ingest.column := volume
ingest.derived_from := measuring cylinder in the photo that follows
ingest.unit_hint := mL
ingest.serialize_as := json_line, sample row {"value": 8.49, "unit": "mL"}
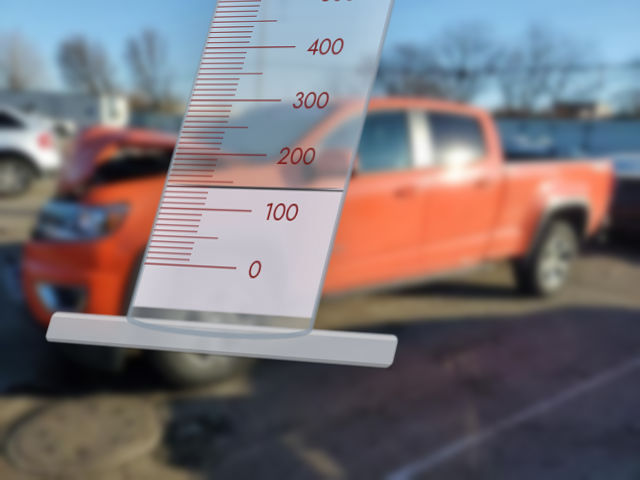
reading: {"value": 140, "unit": "mL"}
